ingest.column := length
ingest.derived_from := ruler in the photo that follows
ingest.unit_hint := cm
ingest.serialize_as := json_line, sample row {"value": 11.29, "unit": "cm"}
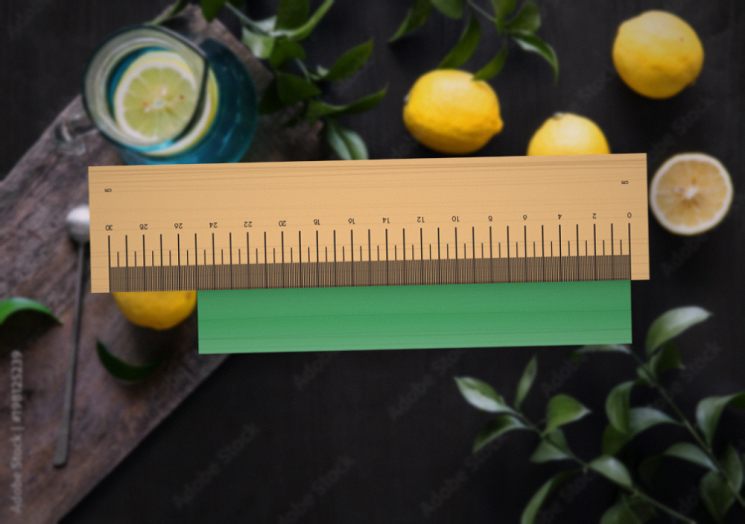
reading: {"value": 25, "unit": "cm"}
